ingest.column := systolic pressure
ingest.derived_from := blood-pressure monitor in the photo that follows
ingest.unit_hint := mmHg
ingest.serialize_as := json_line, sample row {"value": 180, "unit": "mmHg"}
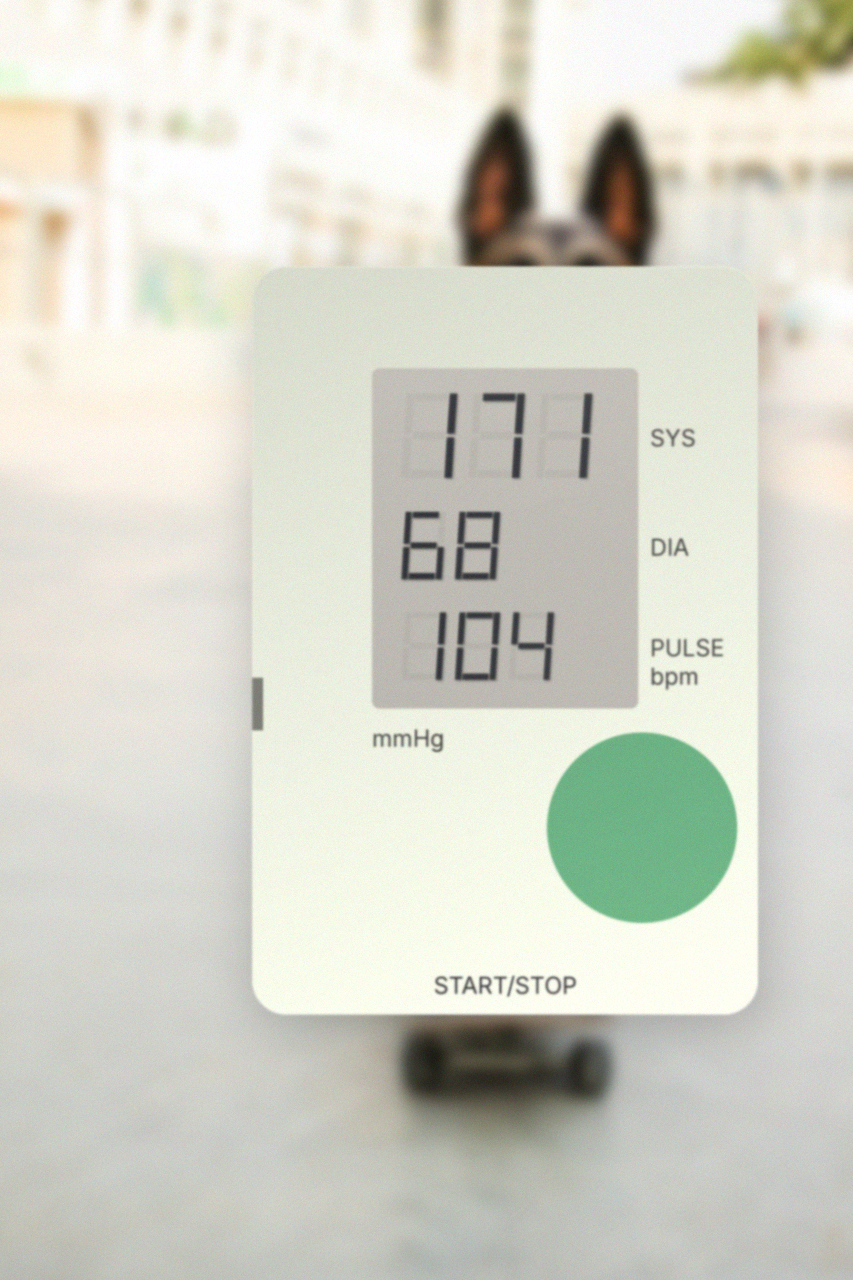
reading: {"value": 171, "unit": "mmHg"}
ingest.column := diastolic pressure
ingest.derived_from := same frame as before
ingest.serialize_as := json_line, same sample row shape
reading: {"value": 68, "unit": "mmHg"}
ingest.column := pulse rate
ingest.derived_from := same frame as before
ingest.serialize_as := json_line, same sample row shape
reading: {"value": 104, "unit": "bpm"}
